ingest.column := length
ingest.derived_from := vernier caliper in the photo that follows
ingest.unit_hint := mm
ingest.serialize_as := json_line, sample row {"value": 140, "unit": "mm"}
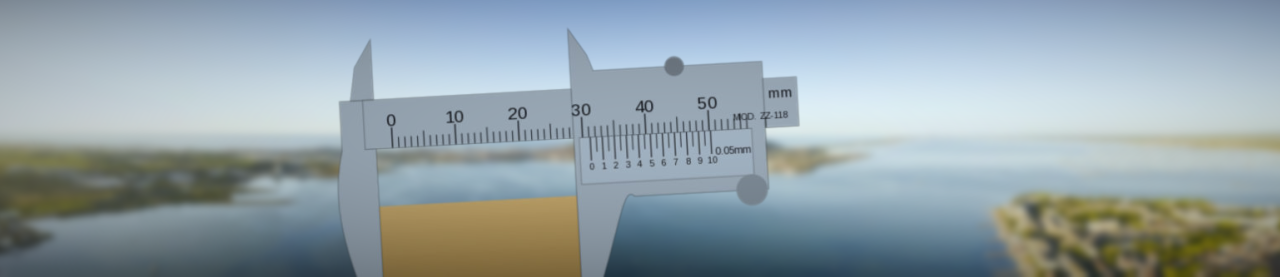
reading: {"value": 31.2, "unit": "mm"}
